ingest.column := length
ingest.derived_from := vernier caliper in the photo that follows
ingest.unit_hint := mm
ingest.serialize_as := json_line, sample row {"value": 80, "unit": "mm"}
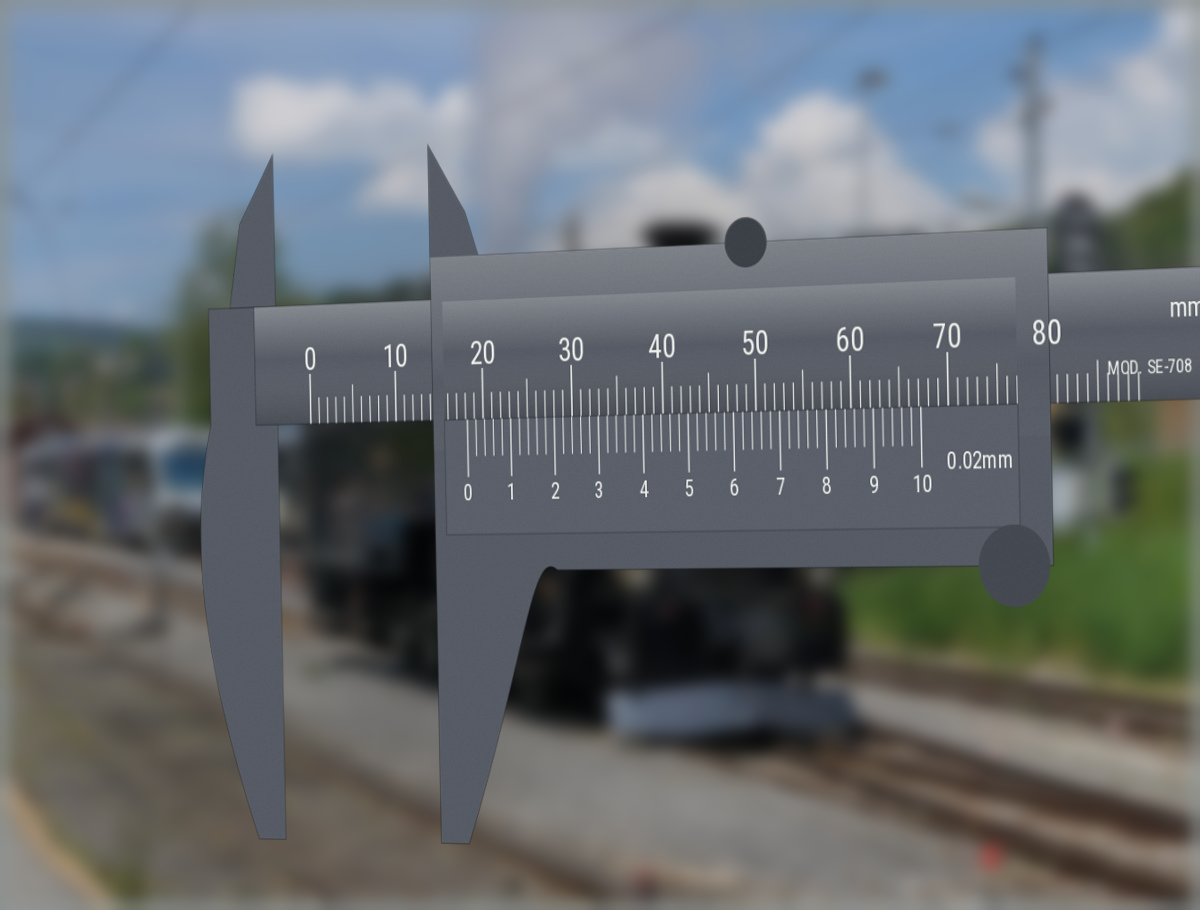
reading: {"value": 18.2, "unit": "mm"}
